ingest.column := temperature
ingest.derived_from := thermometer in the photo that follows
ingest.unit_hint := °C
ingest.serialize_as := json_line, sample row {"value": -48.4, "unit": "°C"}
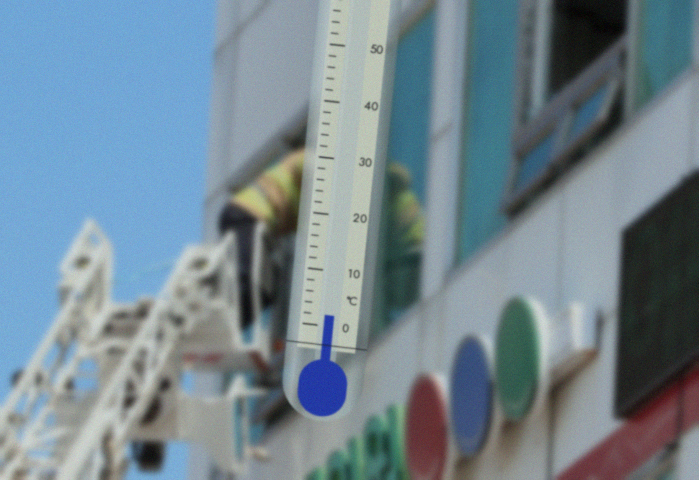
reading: {"value": 2, "unit": "°C"}
